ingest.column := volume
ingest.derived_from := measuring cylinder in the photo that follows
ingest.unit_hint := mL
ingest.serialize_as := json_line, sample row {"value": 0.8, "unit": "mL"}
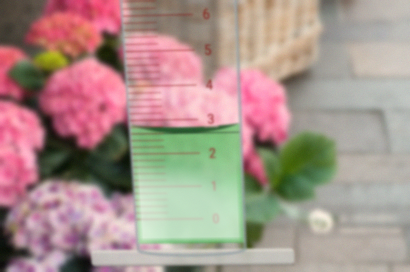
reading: {"value": 2.6, "unit": "mL"}
